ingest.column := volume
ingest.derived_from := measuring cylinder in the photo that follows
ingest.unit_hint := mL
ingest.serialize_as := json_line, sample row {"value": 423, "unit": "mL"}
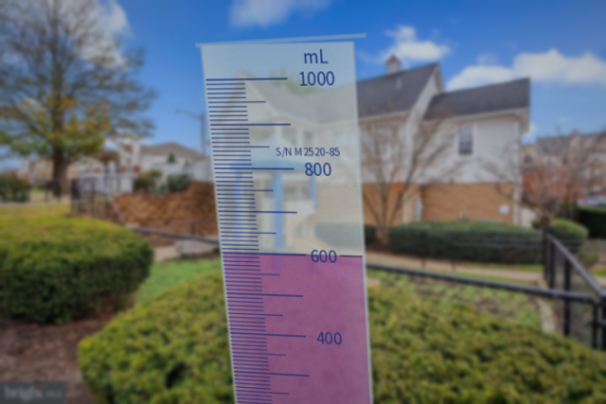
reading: {"value": 600, "unit": "mL"}
